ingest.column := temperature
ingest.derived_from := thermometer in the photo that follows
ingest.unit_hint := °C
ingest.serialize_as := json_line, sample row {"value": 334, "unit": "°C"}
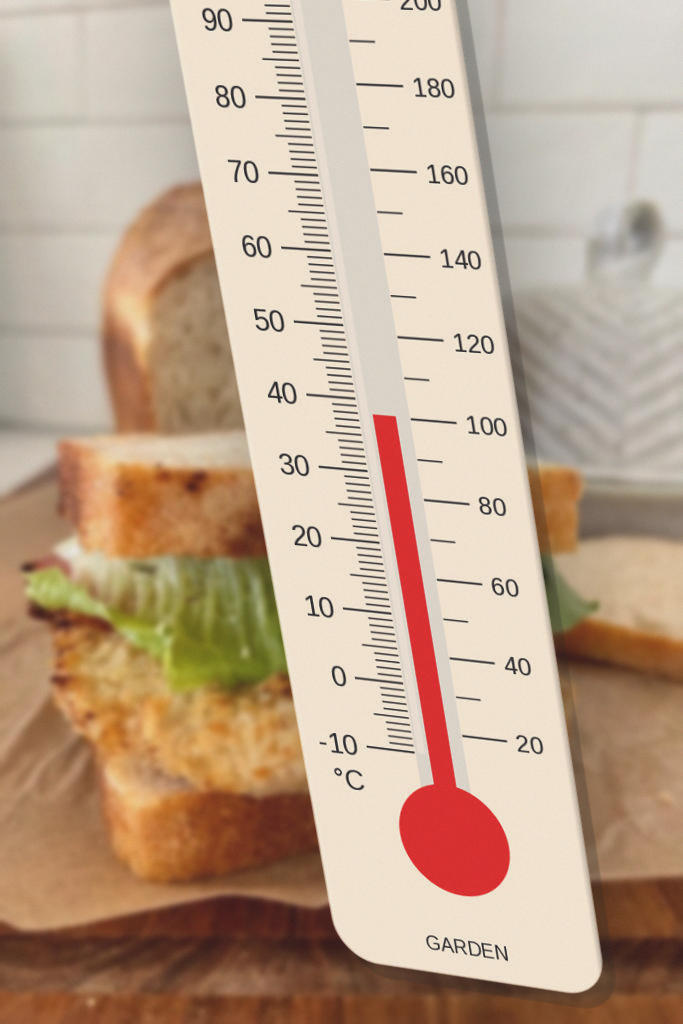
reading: {"value": 38, "unit": "°C"}
